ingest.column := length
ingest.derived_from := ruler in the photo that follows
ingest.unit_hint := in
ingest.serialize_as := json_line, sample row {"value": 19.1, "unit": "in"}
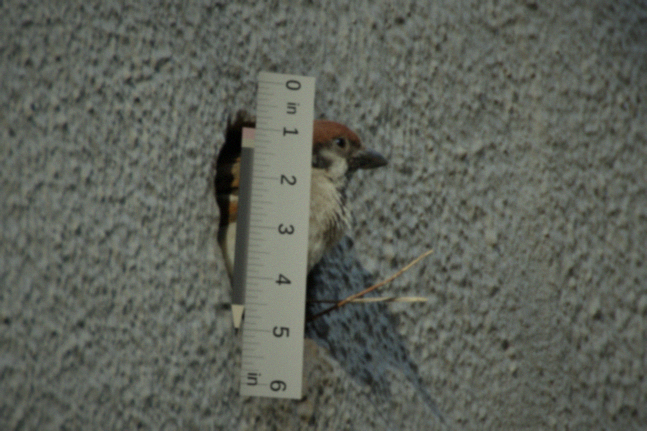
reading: {"value": 4.125, "unit": "in"}
